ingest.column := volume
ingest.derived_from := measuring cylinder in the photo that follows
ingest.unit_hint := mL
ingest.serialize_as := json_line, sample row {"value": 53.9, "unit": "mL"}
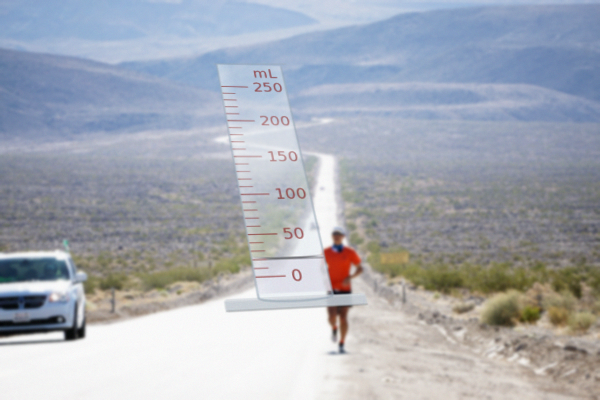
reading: {"value": 20, "unit": "mL"}
